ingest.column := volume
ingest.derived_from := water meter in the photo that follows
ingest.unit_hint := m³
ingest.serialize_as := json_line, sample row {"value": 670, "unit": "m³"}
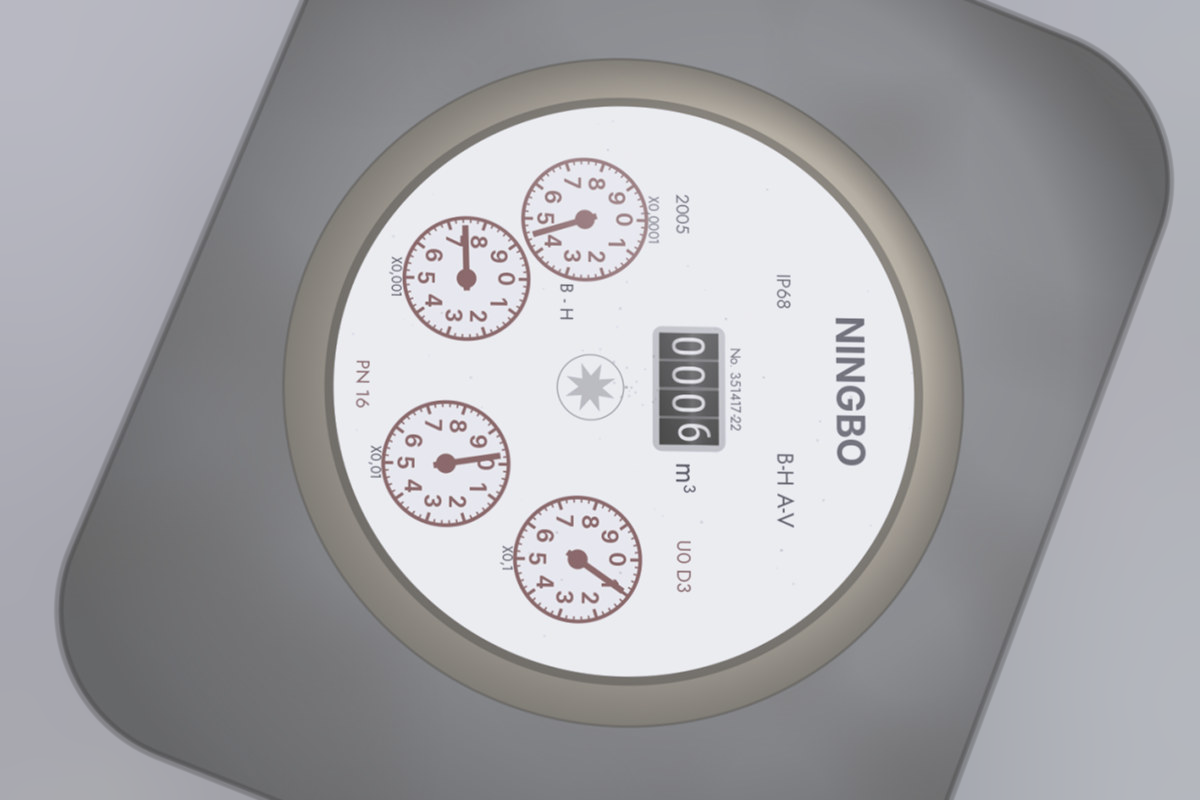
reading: {"value": 6.0974, "unit": "m³"}
